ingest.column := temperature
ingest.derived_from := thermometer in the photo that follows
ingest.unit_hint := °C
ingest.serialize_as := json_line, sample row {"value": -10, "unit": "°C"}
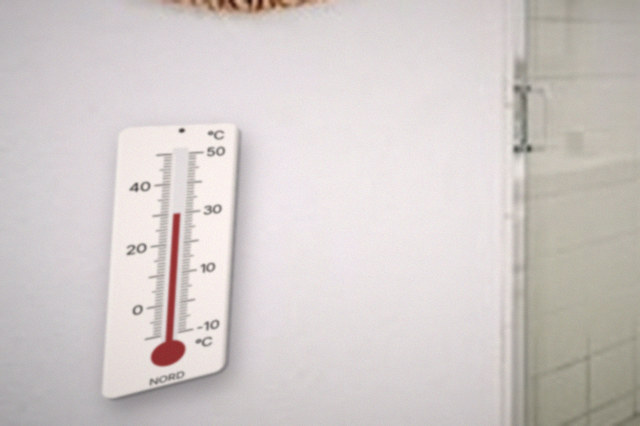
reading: {"value": 30, "unit": "°C"}
